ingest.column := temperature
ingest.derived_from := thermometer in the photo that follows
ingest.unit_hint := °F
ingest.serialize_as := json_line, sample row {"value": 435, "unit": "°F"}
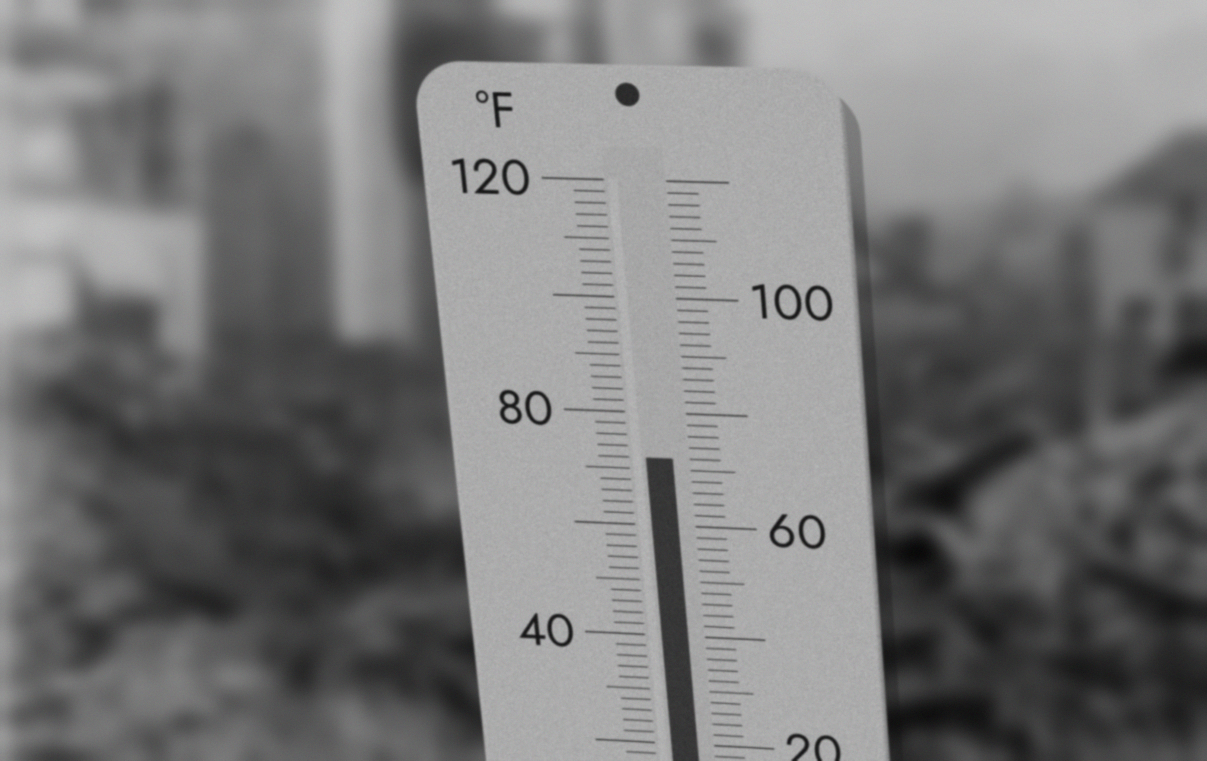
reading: {"value": 72, "unit": "°F"}
